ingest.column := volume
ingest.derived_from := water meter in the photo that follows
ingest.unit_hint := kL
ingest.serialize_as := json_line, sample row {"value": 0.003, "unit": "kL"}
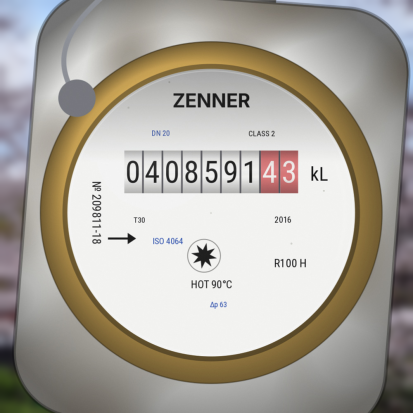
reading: {"value": 408591.43, "unit": "kL"}
